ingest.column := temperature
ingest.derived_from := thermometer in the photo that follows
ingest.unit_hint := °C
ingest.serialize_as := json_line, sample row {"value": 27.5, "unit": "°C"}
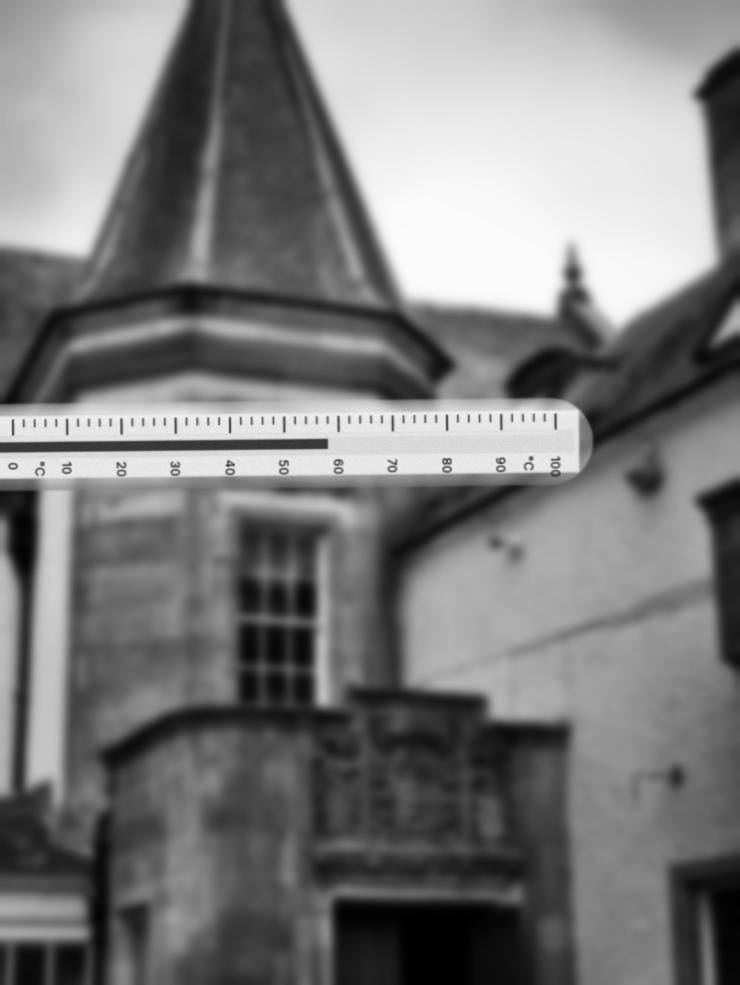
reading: {"value": 58, "unit": "°C"}
